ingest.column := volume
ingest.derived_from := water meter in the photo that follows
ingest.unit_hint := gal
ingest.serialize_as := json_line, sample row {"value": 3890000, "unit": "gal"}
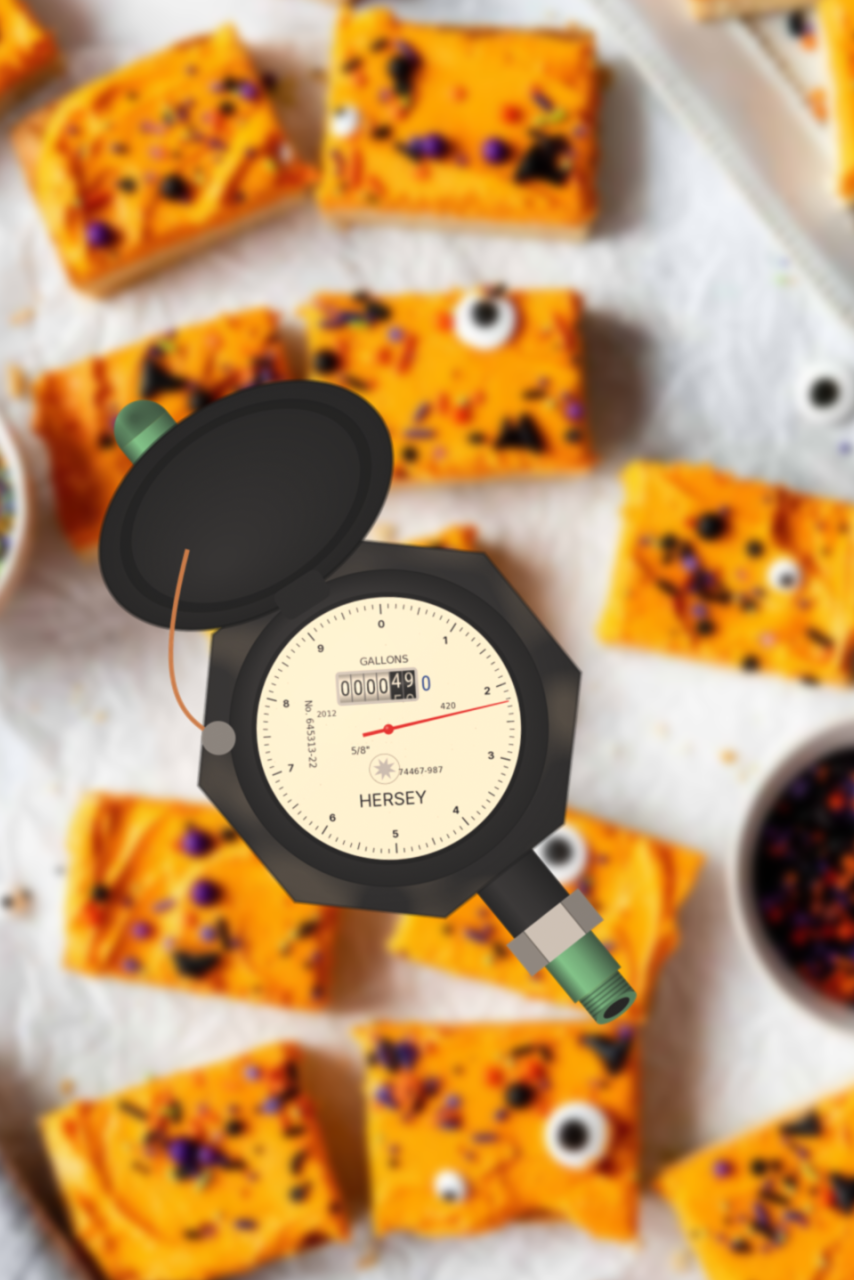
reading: {"value": 492.2, "unit": "gal"}
